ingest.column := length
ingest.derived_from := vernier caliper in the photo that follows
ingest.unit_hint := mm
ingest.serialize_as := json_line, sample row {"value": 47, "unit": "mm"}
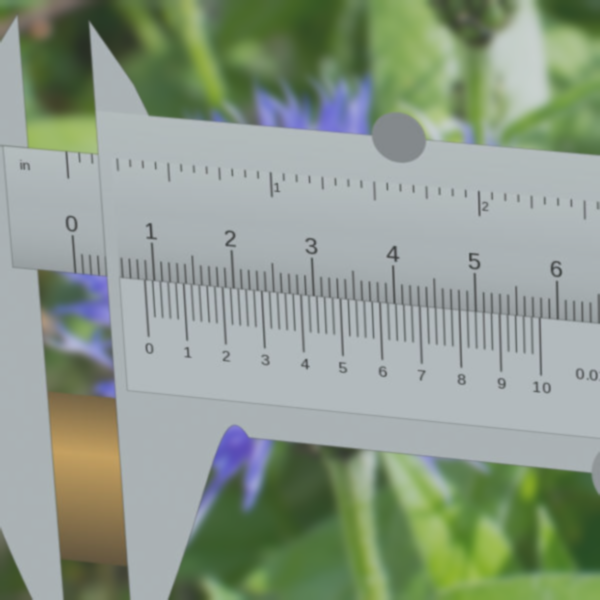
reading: {"value": 8.8, "unit": "mm"}
